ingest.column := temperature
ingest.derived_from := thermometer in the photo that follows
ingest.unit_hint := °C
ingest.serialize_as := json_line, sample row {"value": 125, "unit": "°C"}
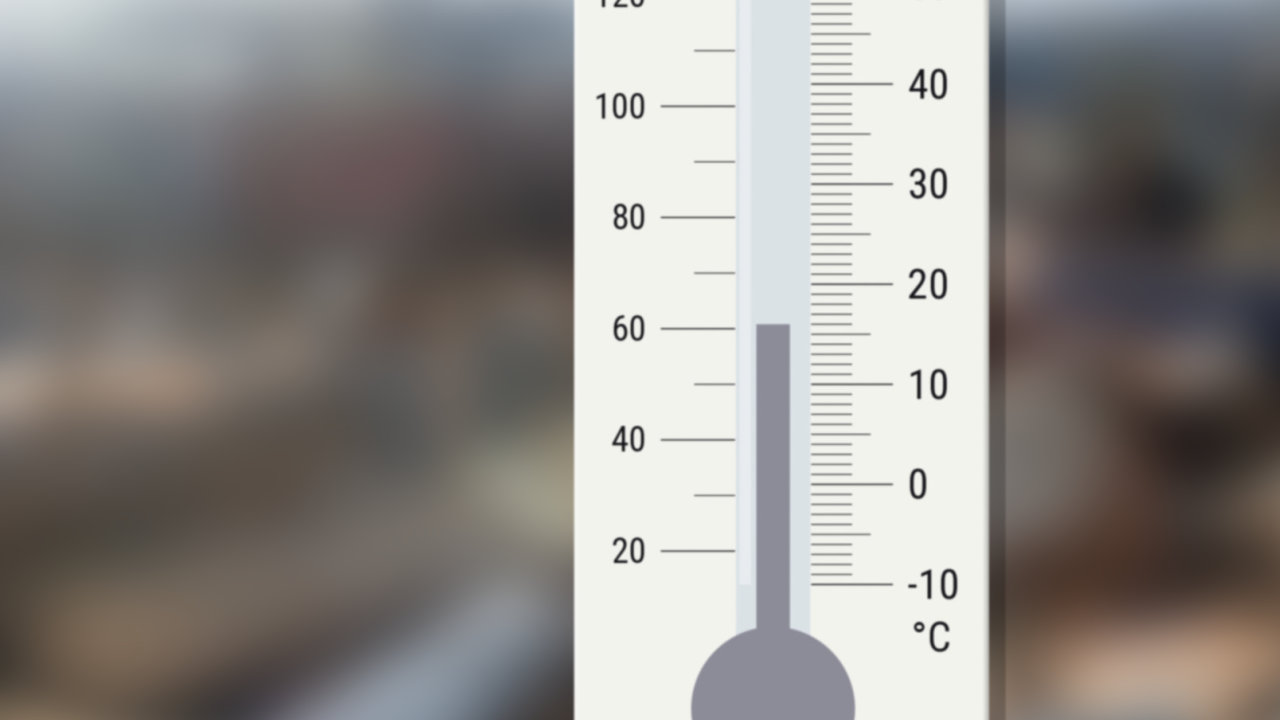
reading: {"value": 16, "unit": "°C"}
